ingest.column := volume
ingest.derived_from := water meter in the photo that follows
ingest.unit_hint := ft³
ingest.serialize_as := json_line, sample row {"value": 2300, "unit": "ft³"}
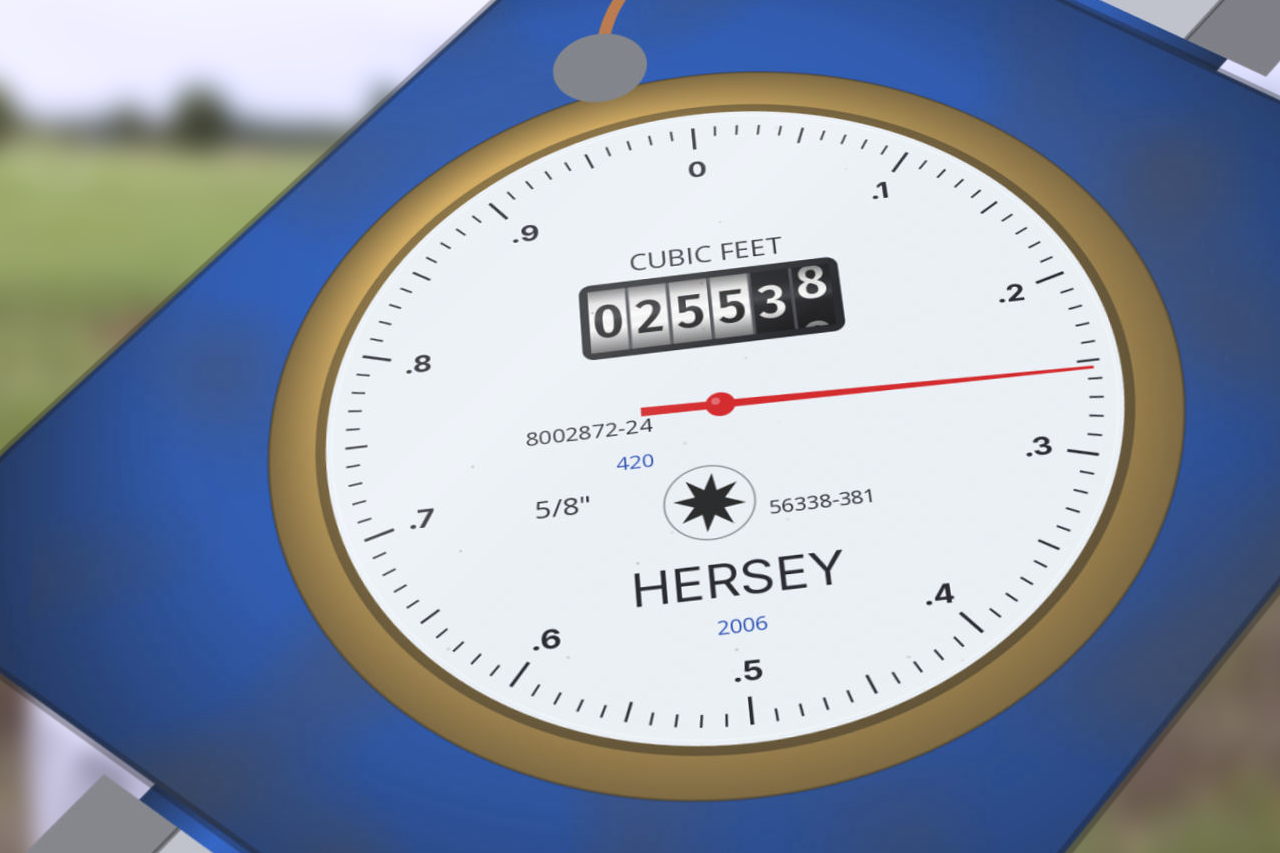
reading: {"value": 25538.25, "unit": "ft³"}
